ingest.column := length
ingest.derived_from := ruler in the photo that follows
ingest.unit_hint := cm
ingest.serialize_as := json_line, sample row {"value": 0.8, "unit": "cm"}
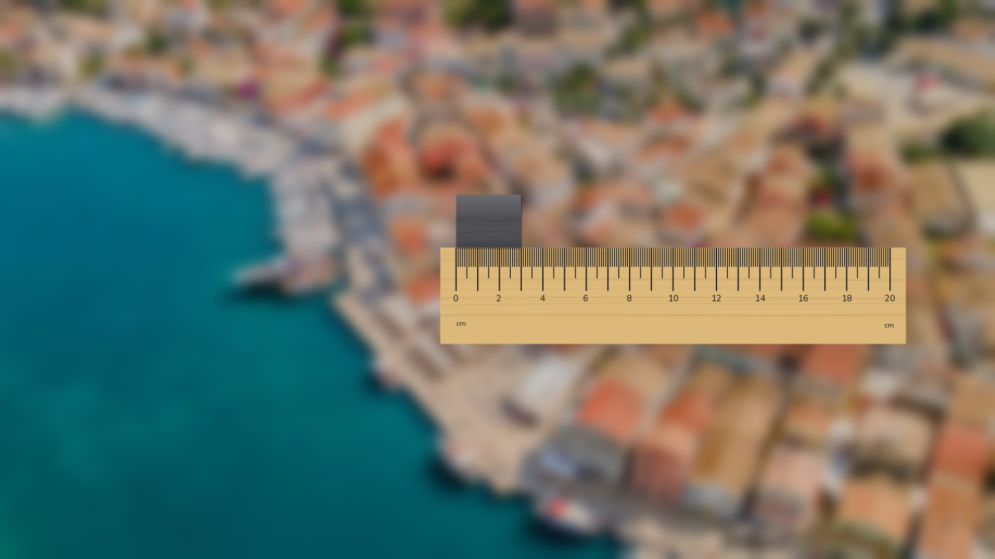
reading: {"value": 3, "unit": "cm"}
